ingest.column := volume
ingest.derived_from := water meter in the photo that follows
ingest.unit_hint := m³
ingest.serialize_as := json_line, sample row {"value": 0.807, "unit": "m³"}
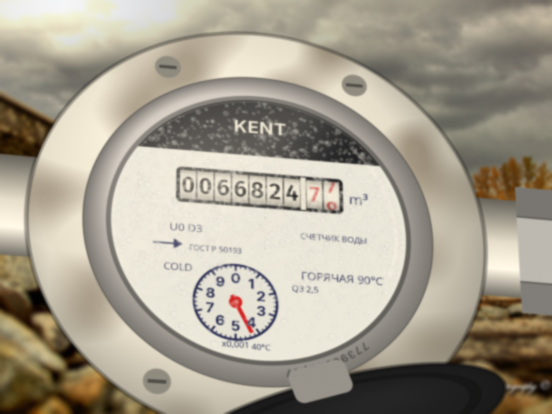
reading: {"value": 66824.774, "unit": "m³"}
